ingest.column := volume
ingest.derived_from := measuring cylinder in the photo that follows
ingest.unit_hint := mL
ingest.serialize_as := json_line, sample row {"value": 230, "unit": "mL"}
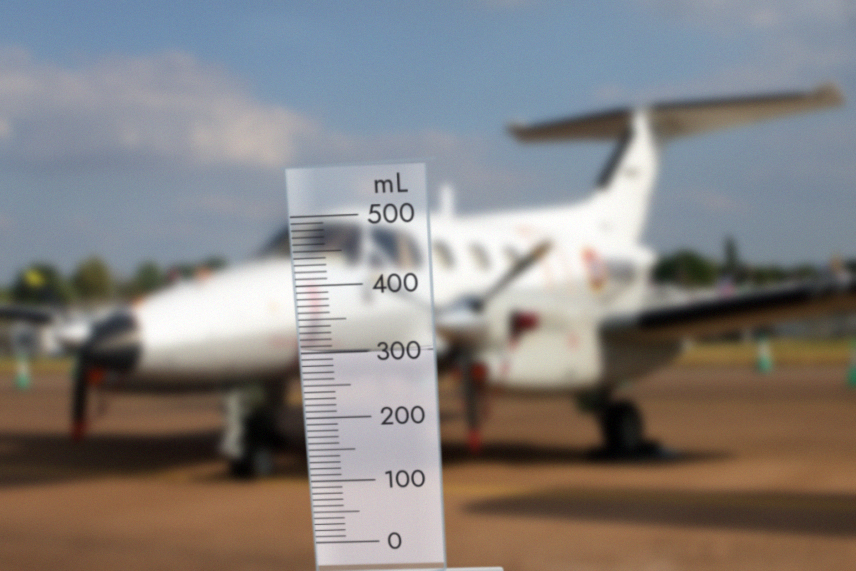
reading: {"value": 300, "unit": "mL"}
